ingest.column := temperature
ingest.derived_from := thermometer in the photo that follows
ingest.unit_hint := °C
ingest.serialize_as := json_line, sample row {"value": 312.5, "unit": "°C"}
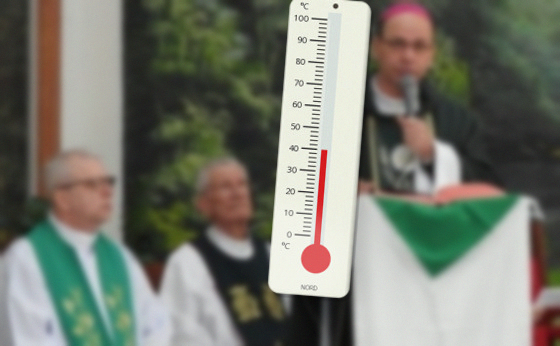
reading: {"value": 40, "unit": "°C"}
